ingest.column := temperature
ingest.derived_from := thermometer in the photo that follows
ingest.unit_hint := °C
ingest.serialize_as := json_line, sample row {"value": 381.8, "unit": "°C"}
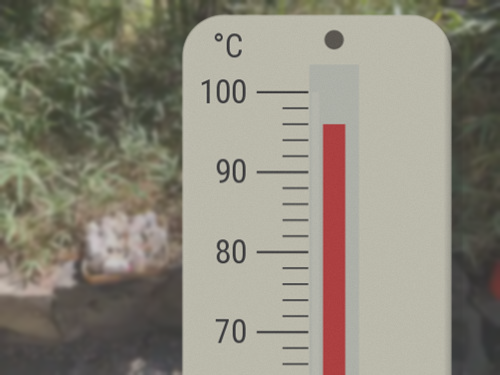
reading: {"value": 96, "unit": "°C"}
